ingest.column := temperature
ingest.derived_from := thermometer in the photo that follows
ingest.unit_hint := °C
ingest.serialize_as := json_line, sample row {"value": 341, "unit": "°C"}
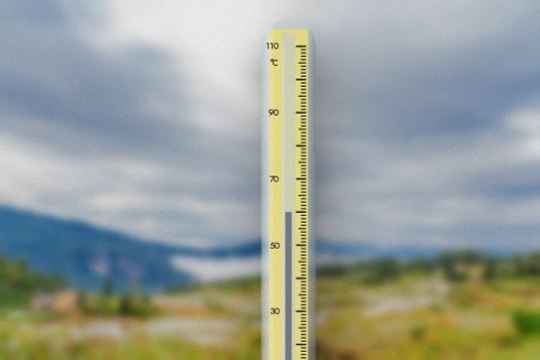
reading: {"value": 60, "unit": "°C"}
